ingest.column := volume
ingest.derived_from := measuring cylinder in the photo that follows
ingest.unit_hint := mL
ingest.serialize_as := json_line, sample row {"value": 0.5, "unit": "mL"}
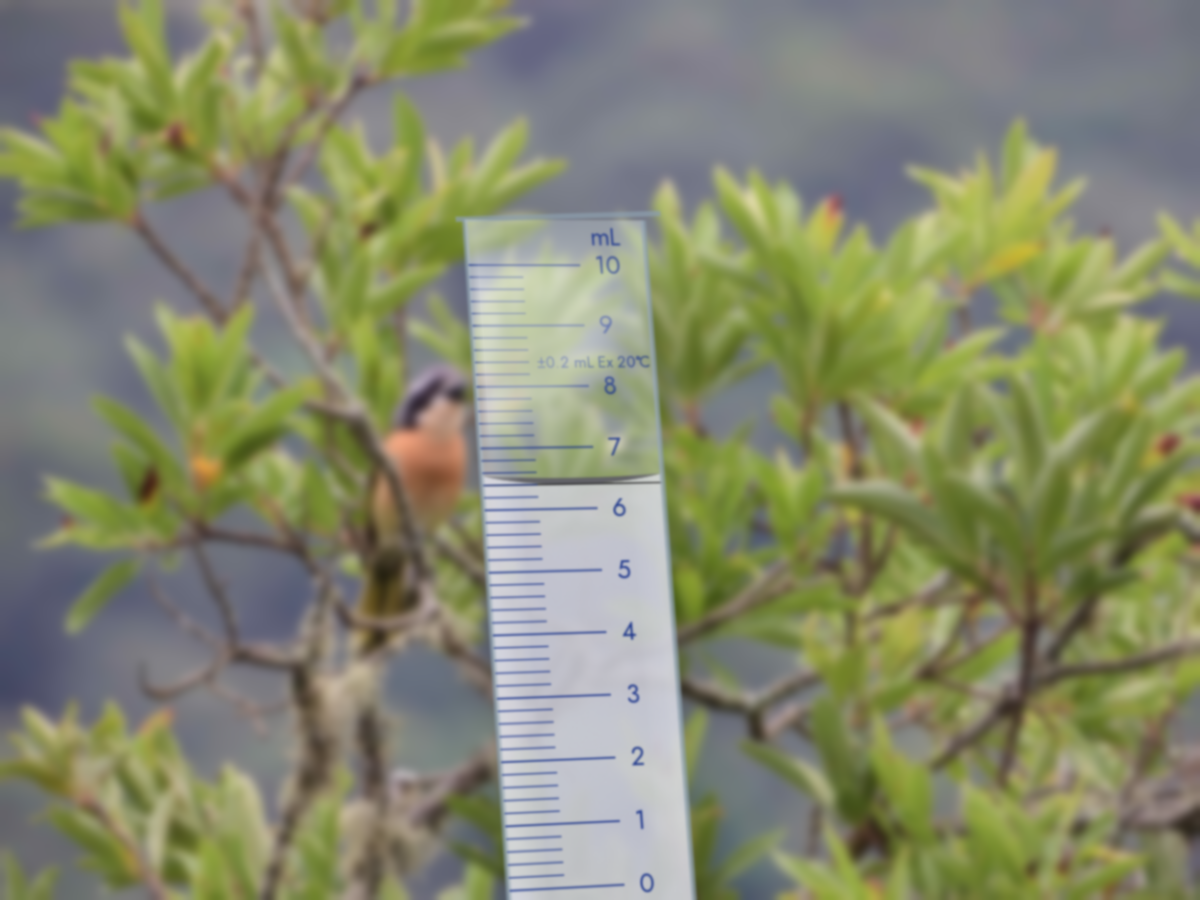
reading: {"value": 6.4, "unit": "mL"}
